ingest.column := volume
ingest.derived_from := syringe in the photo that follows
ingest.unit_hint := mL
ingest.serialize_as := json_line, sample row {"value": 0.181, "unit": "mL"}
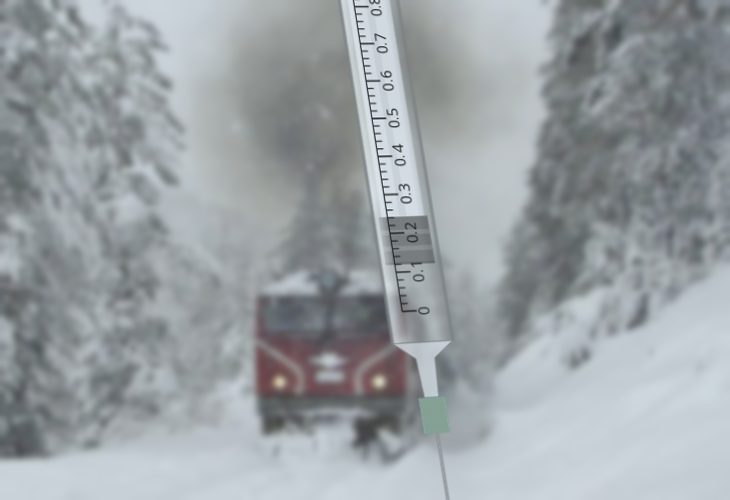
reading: {"value": 0.12, "unit": "mL"}
